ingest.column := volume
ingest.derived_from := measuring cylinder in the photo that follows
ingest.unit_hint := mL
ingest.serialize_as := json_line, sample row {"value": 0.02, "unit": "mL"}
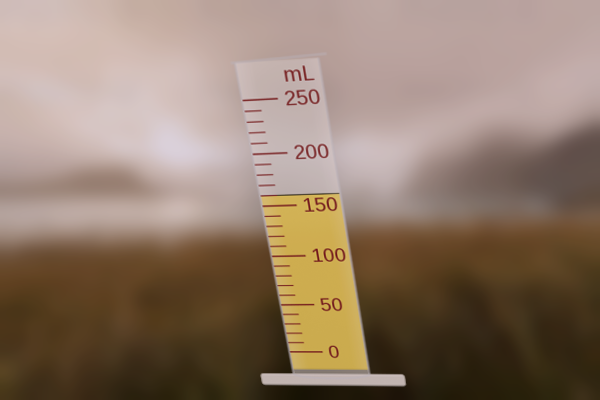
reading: {"value": 160, "unit": "mL"}
